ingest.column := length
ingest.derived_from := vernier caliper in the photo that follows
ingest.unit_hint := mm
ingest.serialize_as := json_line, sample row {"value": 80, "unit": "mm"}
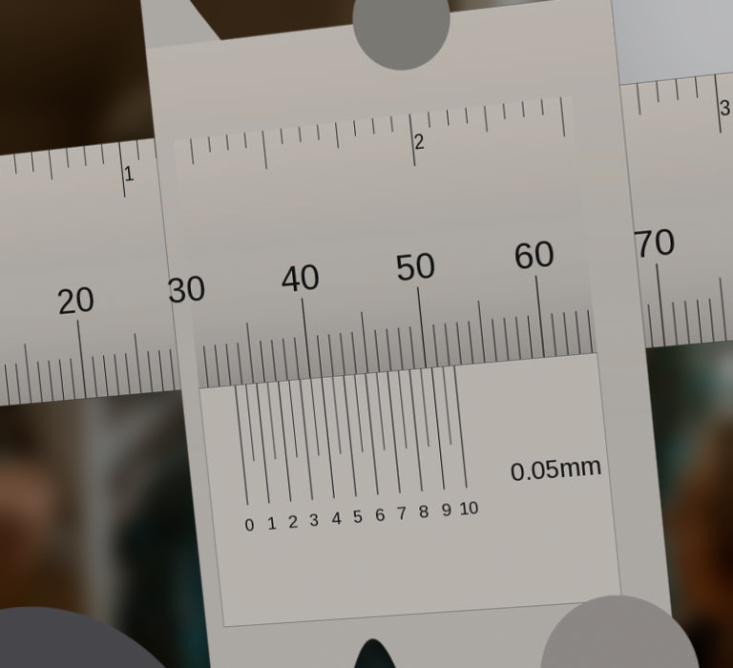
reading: {"value": 33.4, "unit": "mm"}
